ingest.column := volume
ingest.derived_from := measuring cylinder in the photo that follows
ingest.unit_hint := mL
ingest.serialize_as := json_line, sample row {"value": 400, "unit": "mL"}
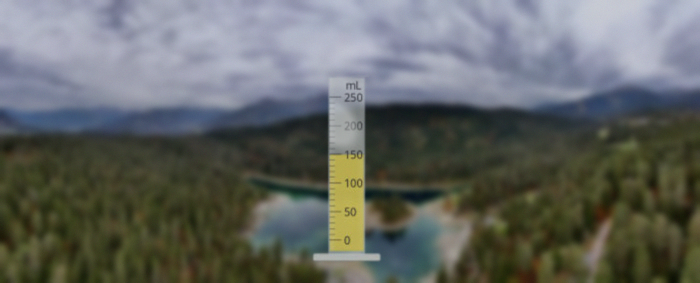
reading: {"value": 150, "unit": "mL"}
